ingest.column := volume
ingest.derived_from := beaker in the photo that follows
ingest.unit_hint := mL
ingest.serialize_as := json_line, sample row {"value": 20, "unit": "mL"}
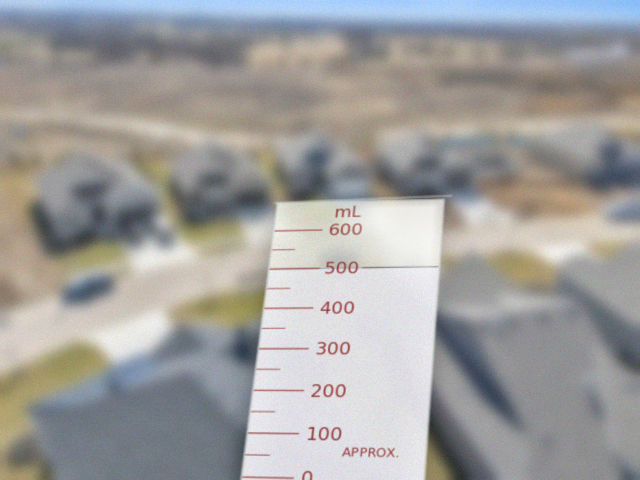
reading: {"value": 500, "unit": "mL"}
